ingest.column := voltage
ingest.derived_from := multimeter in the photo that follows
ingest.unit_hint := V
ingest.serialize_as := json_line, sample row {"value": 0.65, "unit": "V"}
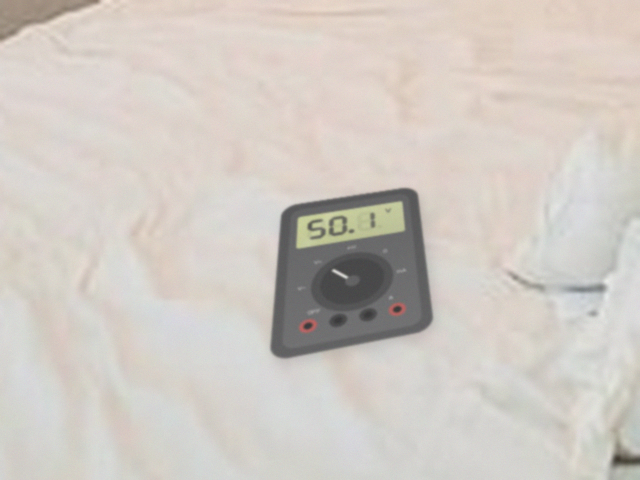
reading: {"value": 50.1, "unit": "V"}
